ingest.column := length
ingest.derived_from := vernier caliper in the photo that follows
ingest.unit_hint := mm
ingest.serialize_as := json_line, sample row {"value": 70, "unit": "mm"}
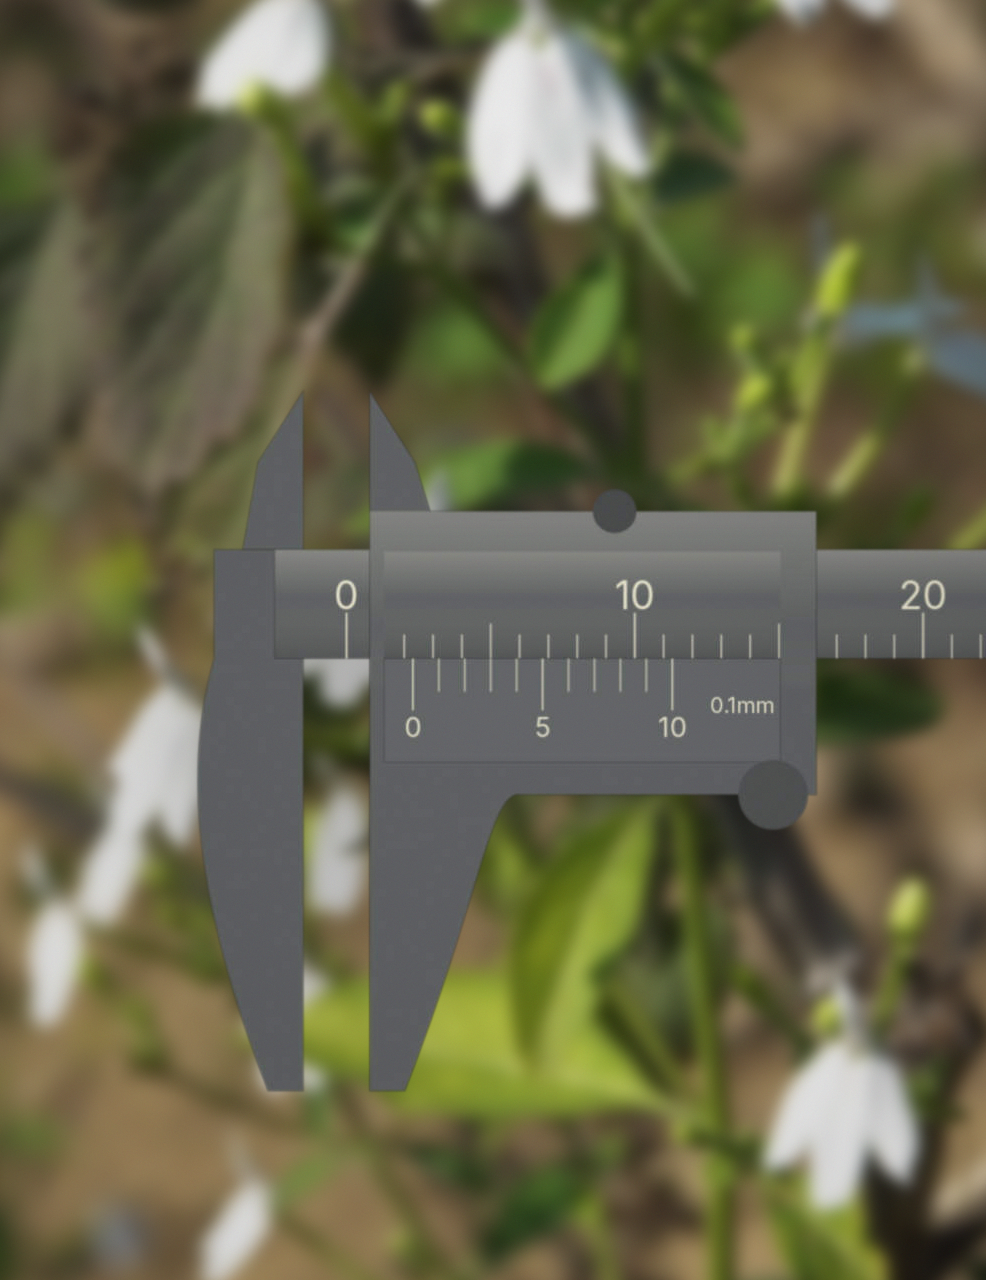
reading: {"value": 2.3, "unit": "mm"}
